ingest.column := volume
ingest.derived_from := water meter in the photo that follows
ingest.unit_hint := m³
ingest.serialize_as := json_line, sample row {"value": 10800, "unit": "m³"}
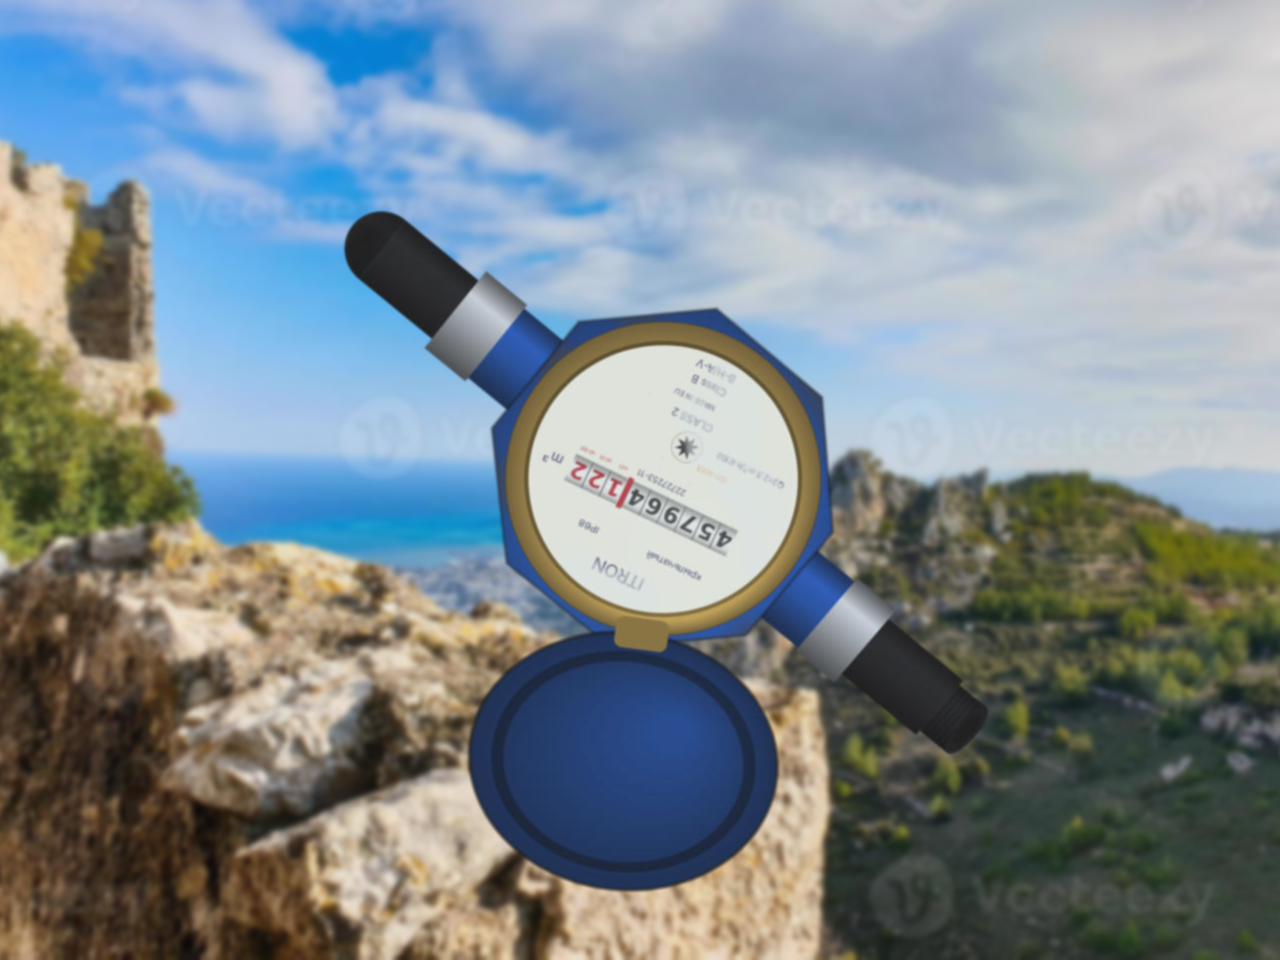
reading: {"value": 457964.122, "unit": "m³"}
